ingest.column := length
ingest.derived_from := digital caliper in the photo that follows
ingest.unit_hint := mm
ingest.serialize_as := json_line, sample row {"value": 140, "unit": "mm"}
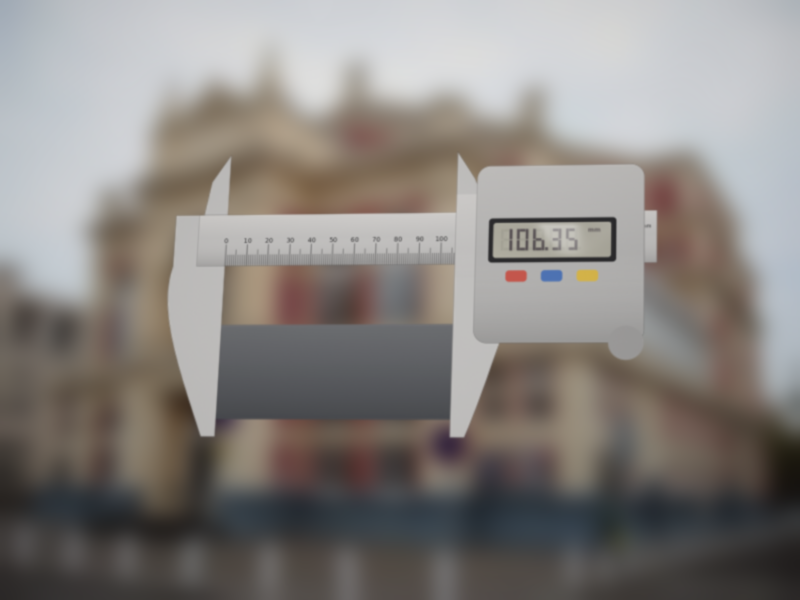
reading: {"value": 106.35, "unit": "mm"}
